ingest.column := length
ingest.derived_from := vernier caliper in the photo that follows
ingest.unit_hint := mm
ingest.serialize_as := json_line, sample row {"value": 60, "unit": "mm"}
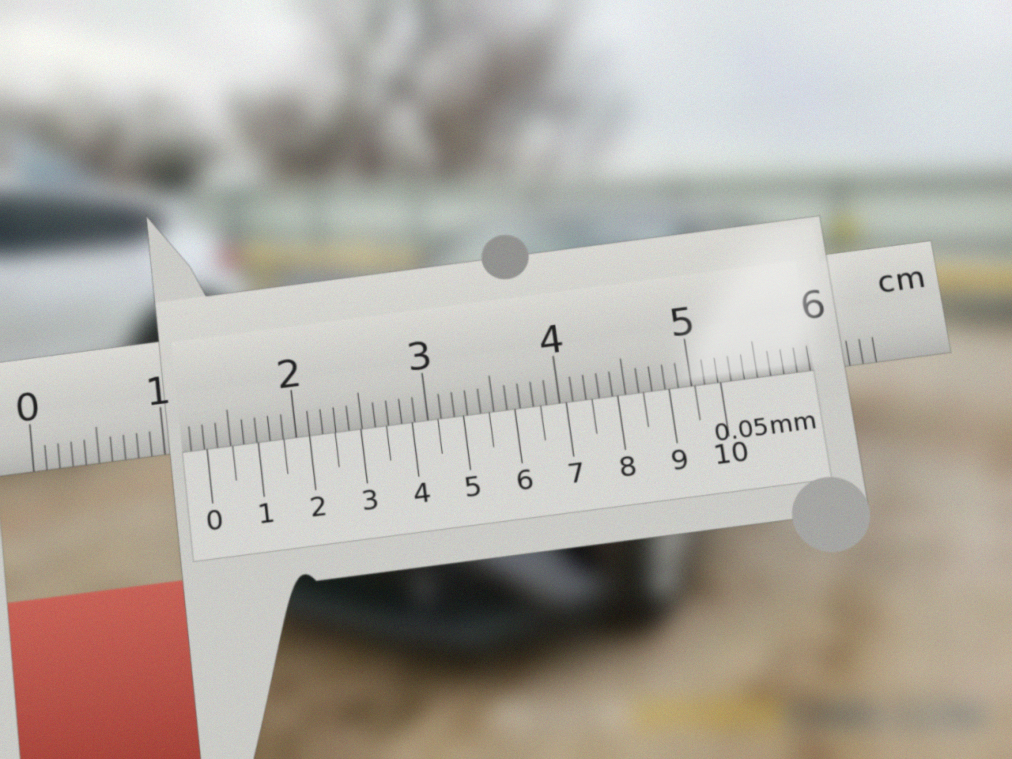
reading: {"value": 13.2, "unit": "mm"}
